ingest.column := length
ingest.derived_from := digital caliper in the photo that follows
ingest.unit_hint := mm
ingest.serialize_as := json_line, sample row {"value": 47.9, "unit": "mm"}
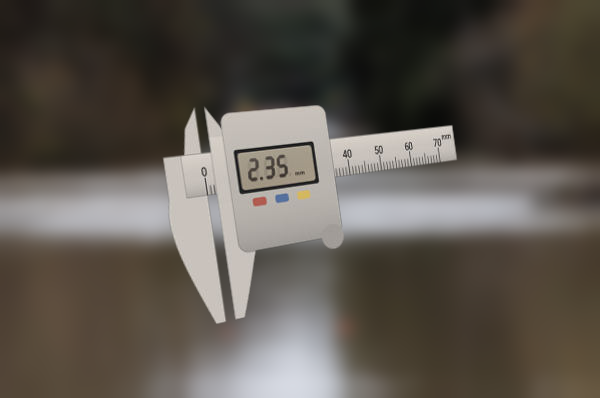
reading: {"value": 2.35, "unit": "mm"}
